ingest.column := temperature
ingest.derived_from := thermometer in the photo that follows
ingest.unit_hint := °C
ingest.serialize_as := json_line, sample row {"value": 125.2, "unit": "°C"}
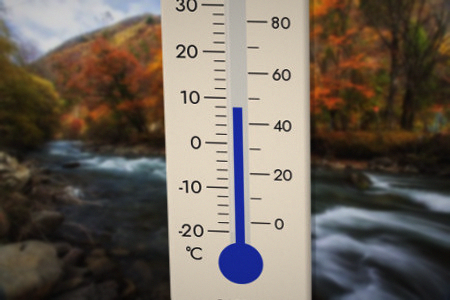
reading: {"value": 8, "unit": "°C"}
